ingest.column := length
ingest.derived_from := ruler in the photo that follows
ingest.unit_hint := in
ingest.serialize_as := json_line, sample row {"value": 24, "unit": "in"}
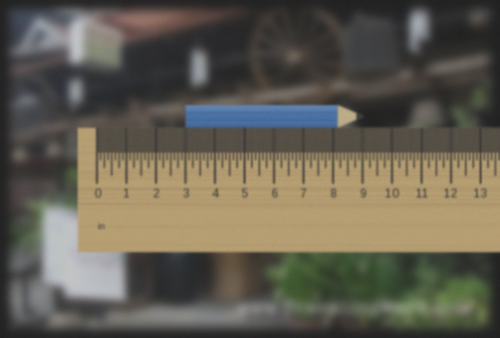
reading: {"value": 6, "unit": "in"}
